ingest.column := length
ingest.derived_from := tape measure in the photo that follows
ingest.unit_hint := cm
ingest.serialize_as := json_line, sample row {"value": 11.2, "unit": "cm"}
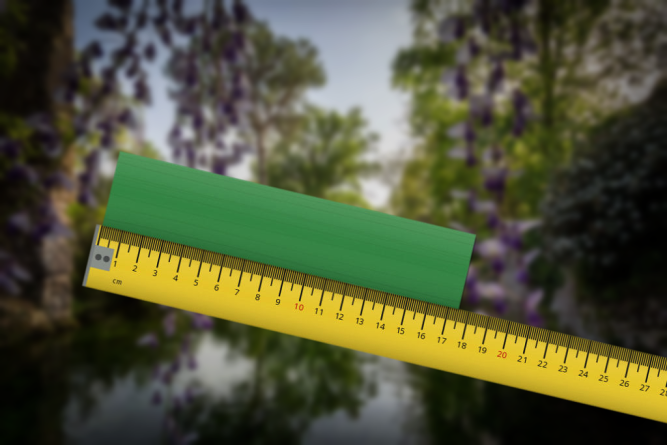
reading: {"value": 17.5, "unit": "cm"}
